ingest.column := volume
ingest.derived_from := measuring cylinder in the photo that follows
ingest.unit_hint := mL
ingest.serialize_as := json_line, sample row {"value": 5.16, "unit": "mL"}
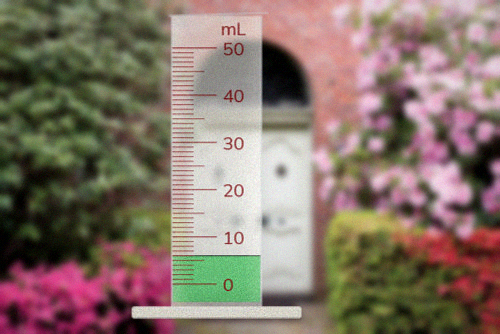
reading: {"value": 6, "unit": "mL"}
